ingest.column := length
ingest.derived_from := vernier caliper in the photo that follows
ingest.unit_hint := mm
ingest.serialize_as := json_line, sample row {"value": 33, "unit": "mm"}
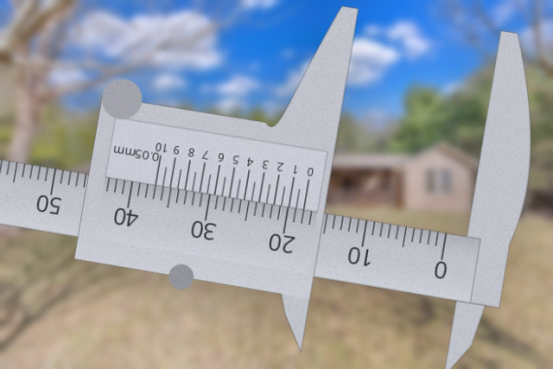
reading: {"value": 18.0, "unit": "mm"}
